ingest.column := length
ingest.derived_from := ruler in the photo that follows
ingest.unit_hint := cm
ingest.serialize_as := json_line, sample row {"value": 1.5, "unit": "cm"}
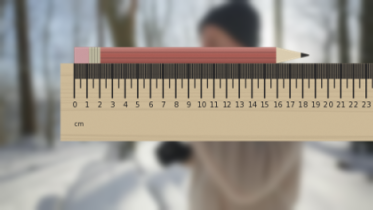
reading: {"value": 18.5, "unit": "cm"}
